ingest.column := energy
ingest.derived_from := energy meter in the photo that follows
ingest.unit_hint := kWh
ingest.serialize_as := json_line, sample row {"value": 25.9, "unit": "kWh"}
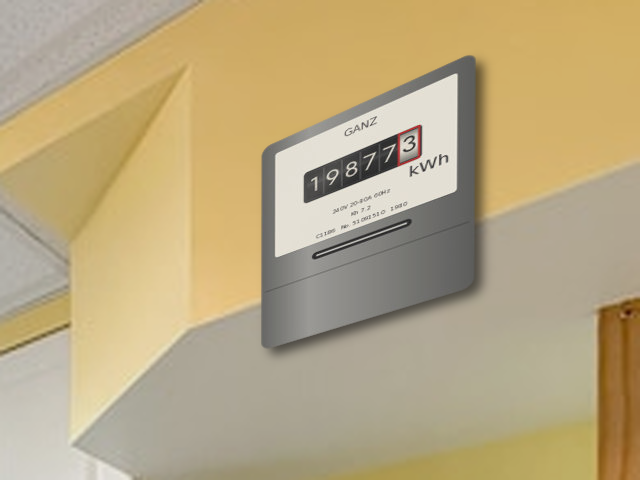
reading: {"value": 19877.3, "unit": "kWh"}
